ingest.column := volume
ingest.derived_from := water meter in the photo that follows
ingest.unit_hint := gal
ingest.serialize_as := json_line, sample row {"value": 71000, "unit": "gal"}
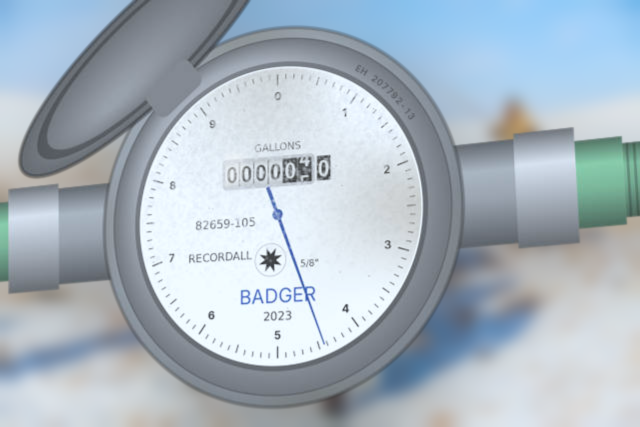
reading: {"value": 44.4, "unit": "gal"}
